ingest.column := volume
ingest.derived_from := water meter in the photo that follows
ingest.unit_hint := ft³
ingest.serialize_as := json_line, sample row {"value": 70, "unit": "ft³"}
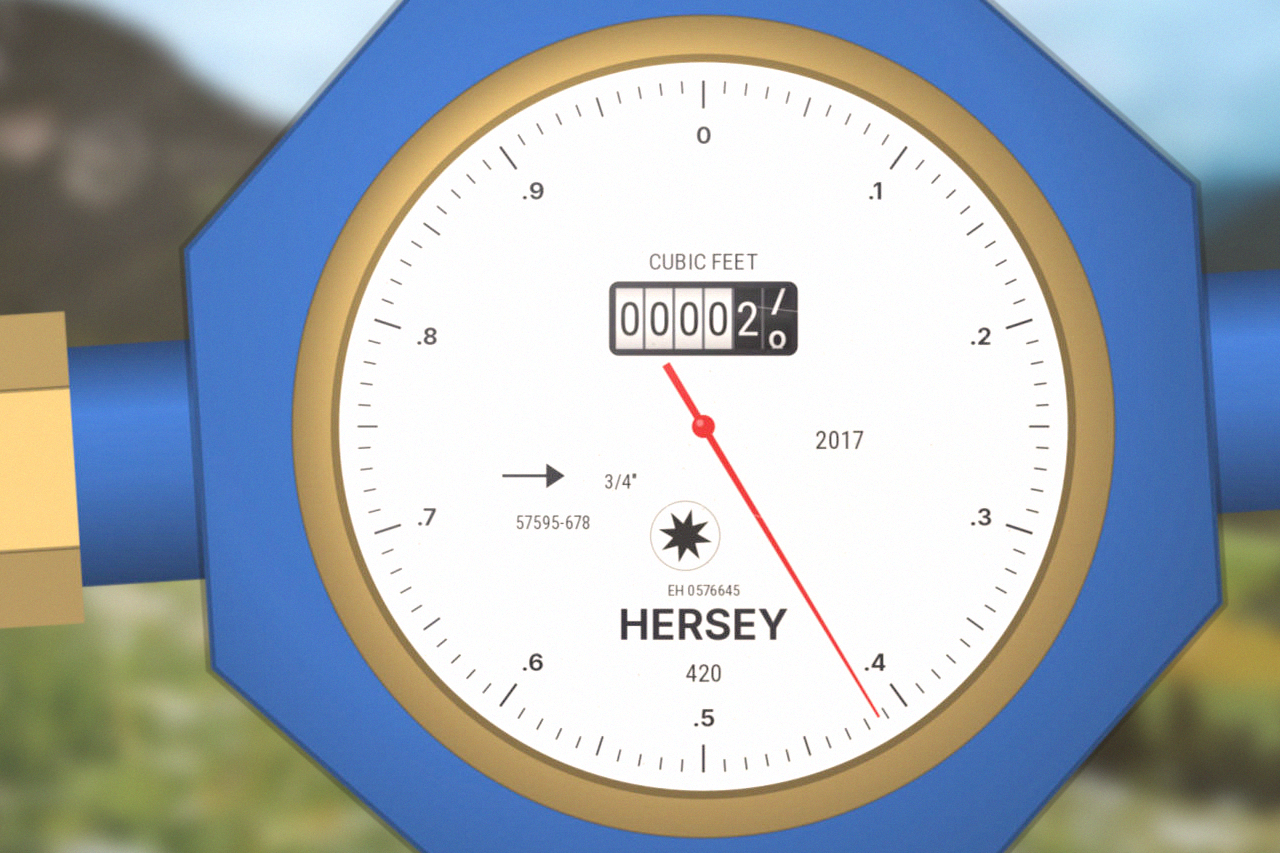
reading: {"value": 27.41, "unit": "ft³"}
